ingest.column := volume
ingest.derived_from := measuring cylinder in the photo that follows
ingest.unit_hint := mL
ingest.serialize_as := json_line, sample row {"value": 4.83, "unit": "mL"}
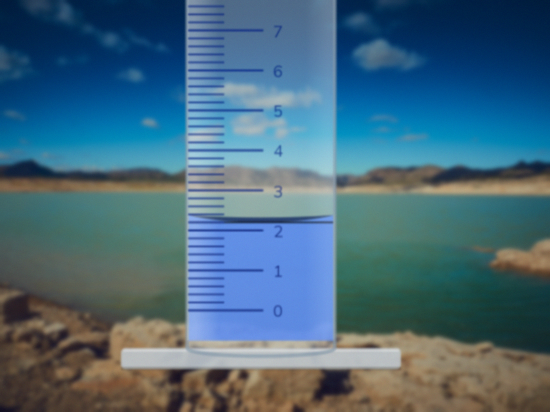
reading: {"value": 2.2, "unit": "mL"}
